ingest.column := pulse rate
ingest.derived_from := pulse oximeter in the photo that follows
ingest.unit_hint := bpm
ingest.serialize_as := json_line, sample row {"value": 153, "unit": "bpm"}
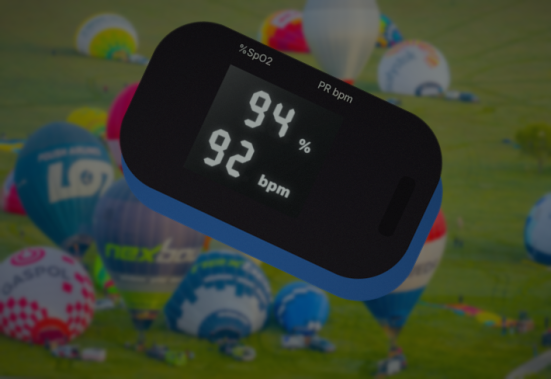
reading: {"value": 92, "unit": "bpm"}
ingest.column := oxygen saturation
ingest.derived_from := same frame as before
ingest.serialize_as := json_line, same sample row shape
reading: {"value": 94, "unit": "%"}
